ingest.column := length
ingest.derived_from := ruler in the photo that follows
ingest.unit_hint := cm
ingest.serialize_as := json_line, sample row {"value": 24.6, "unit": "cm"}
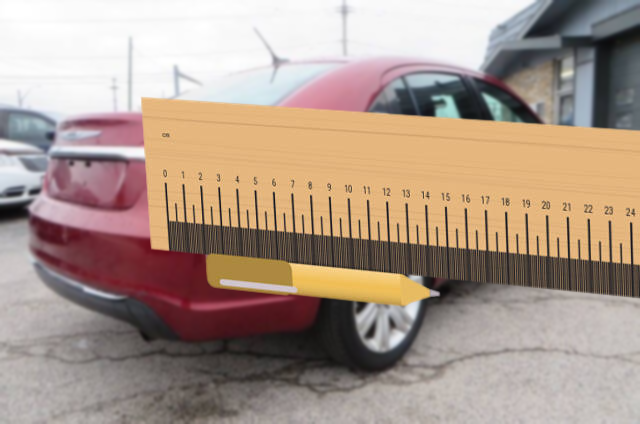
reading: {"value": 12.5, "unit": "cm"}
